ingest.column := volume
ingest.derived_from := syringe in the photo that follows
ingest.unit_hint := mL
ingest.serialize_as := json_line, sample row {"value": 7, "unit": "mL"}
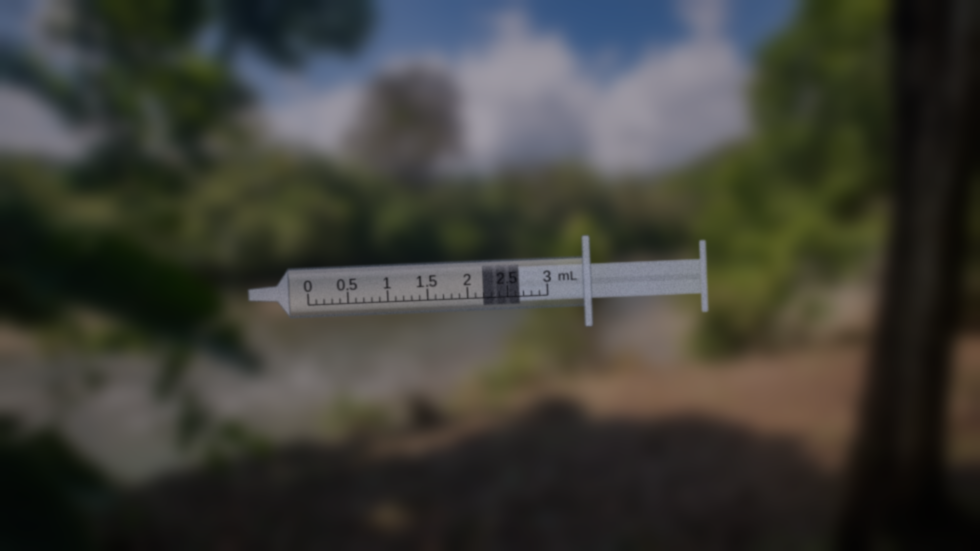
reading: {"value": 2.2, "unit": "mL"}
